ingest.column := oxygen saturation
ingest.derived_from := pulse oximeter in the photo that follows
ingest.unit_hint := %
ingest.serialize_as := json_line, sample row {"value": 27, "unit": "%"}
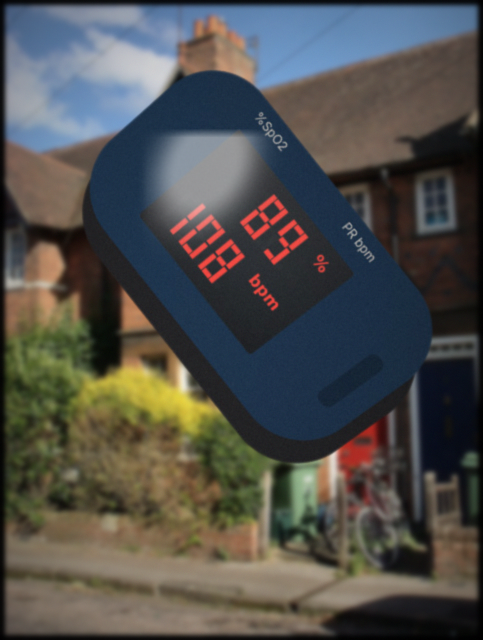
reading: {"value": 89, "unit": "%"}
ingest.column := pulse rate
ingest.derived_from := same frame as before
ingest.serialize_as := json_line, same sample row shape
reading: {"value": 108, "unit": "bpm"}
